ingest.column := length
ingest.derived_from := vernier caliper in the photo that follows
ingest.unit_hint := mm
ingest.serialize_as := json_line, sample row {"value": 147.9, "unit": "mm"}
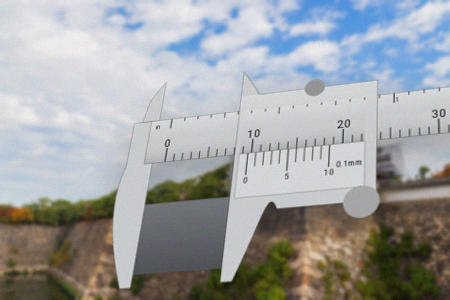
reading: {"value": 9.6, "unit": "mm"}
